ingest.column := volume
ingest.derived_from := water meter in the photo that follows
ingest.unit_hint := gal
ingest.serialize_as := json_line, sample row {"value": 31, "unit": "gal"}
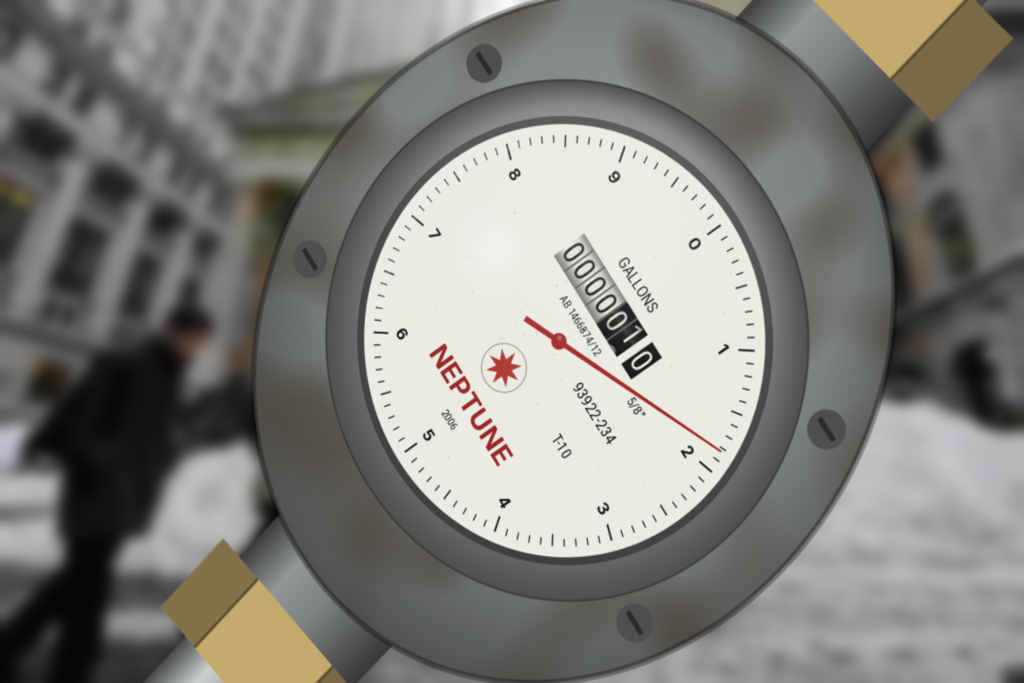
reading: {"value": 11.8, "unit": "gal"}
